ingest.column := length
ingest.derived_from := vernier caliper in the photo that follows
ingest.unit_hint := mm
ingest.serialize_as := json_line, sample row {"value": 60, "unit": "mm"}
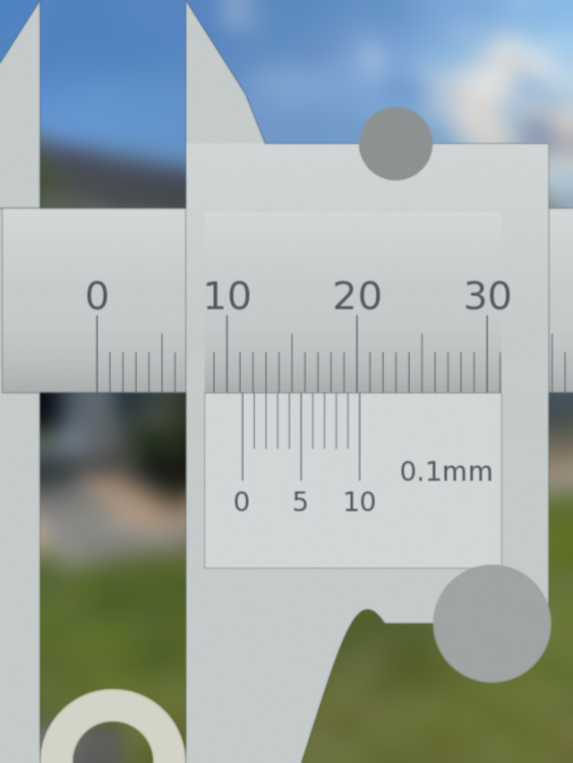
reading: {"value": 11.2, "unit": "mm"}
